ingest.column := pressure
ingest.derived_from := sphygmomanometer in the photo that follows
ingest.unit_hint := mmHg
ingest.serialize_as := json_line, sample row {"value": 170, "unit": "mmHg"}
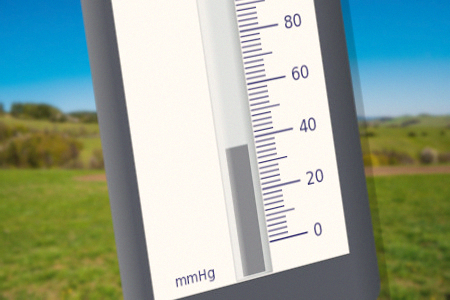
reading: {"value": 38, "unit": "mmHg"}
